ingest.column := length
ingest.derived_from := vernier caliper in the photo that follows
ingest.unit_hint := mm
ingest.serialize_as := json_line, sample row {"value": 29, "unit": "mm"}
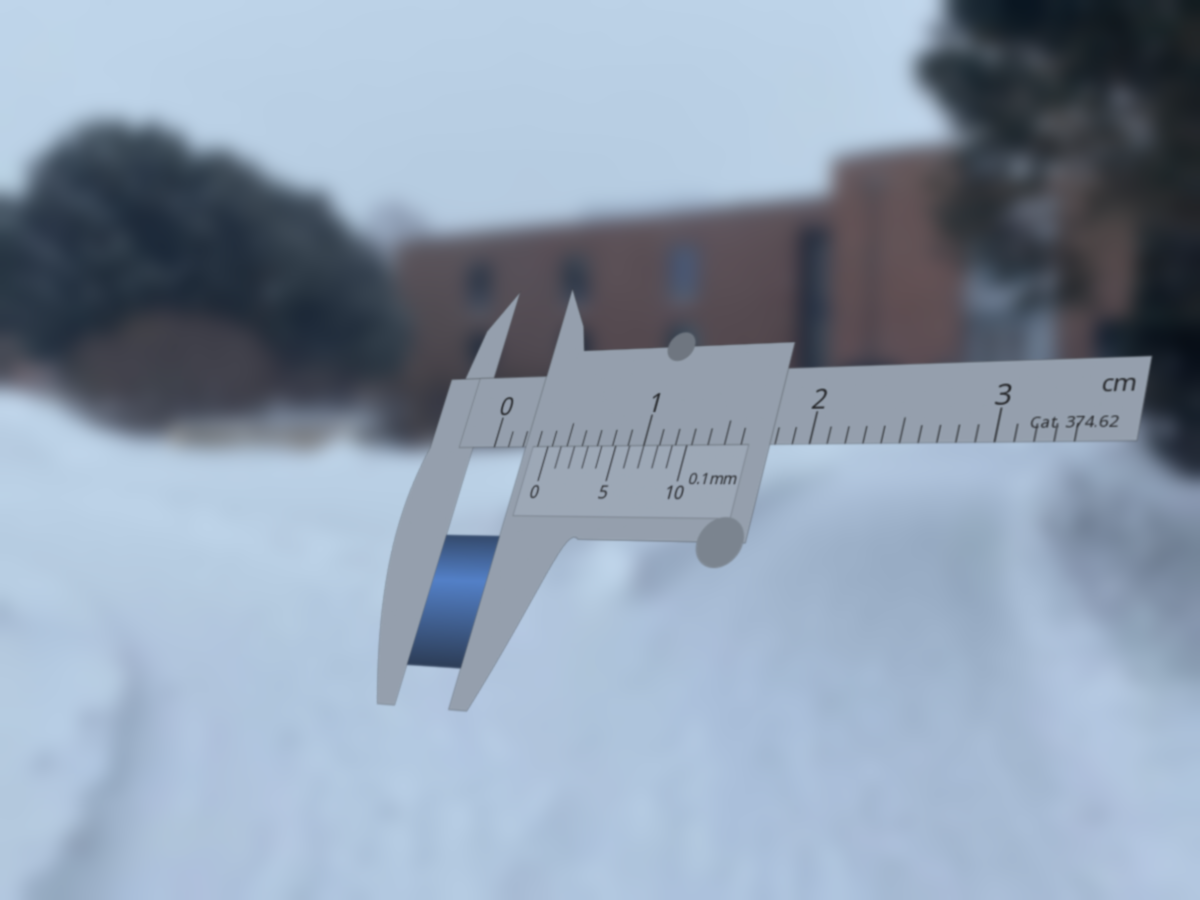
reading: {"value": 3.7, "unit": "mm"}
